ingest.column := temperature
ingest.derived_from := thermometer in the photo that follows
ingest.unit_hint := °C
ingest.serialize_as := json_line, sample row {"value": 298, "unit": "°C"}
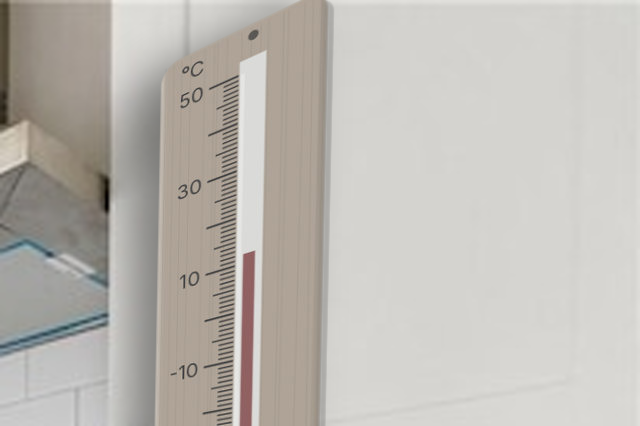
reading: {"value": 12, "unit": "°C"}
